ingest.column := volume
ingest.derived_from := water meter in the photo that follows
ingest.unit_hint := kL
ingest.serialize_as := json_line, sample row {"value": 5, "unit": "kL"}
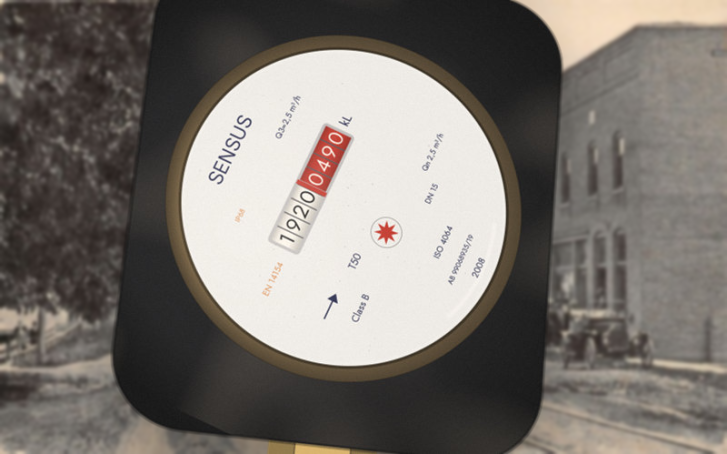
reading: {"value": 1920.0490, "unit": "kL"}
